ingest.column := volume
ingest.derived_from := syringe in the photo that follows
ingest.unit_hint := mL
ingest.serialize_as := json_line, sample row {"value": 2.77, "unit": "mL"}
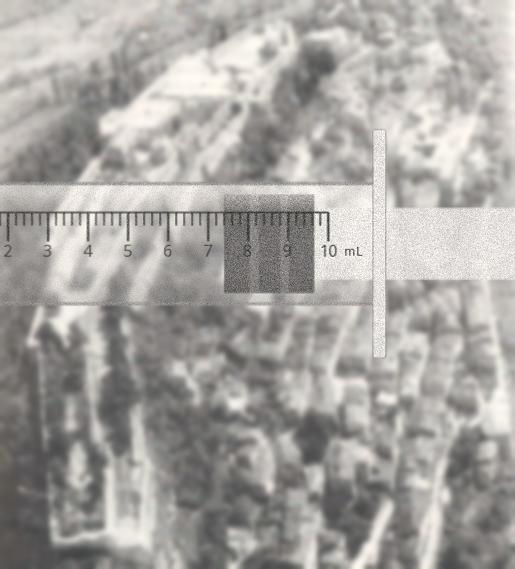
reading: {"value": 7.4, "unit": "mL"}
